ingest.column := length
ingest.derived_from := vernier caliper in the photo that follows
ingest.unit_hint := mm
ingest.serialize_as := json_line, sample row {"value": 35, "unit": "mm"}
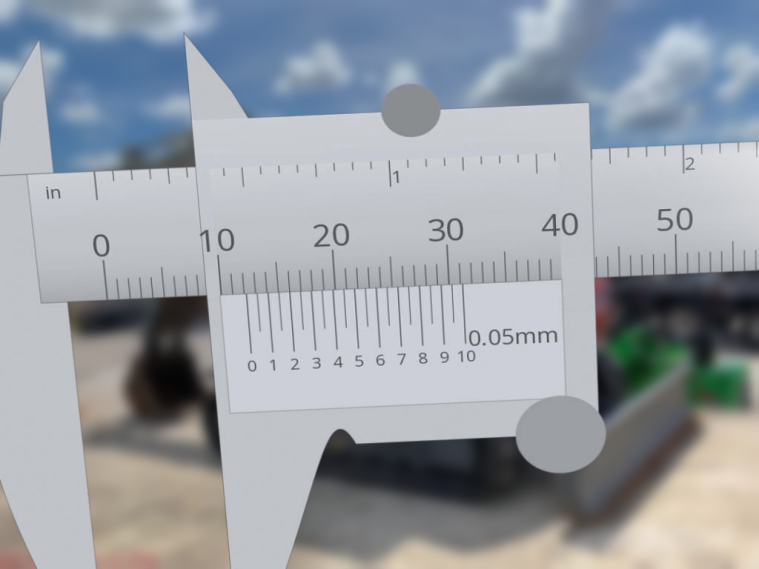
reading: {"value": 12.2, "unit": "mm"}
